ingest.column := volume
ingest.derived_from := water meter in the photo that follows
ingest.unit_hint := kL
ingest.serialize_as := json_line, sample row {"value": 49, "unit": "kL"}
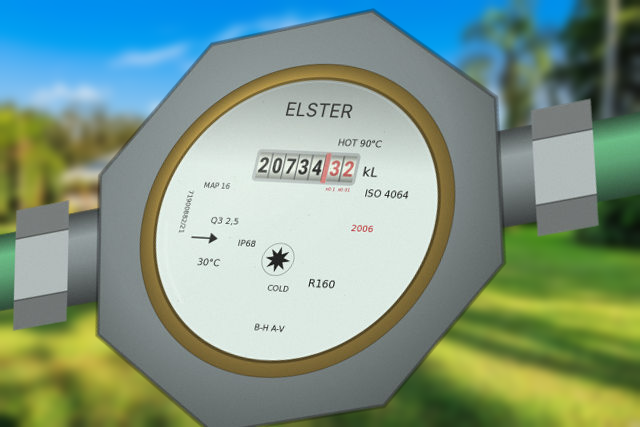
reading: {"value": 20734.32, "unit": "kL"}
